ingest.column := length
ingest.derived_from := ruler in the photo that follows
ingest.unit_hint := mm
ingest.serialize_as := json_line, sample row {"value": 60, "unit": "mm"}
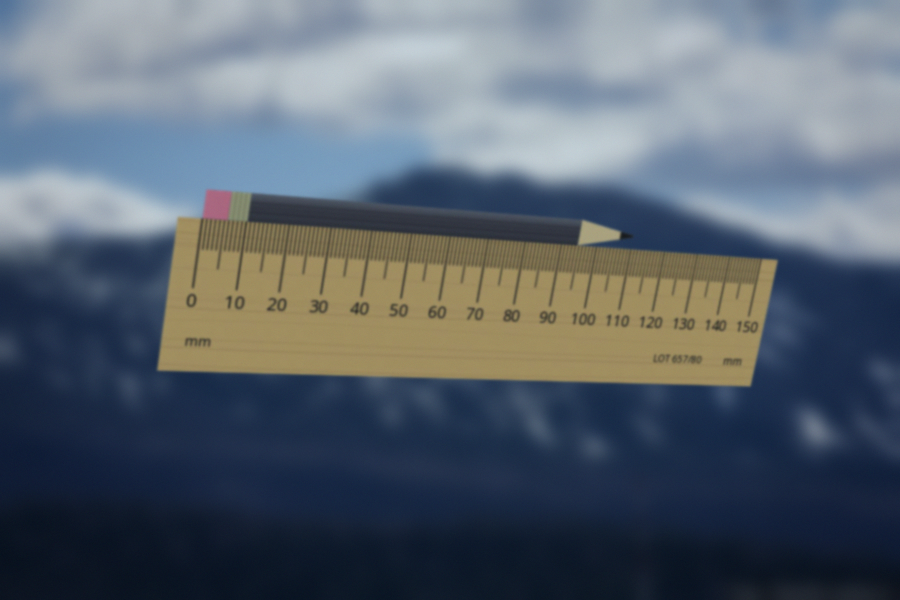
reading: {"value": 110, "unit": "mm"}
